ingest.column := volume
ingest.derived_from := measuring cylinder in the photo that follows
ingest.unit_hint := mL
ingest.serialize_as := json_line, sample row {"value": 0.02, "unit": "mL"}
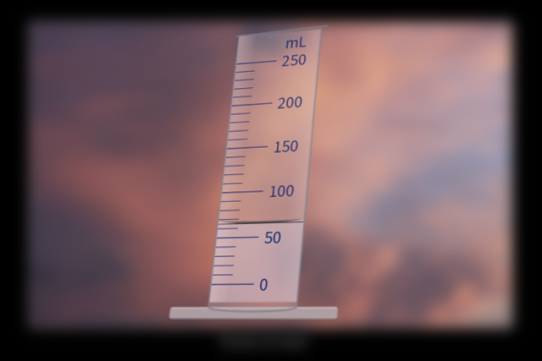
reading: {"value": 65, "unit": "mL"}
